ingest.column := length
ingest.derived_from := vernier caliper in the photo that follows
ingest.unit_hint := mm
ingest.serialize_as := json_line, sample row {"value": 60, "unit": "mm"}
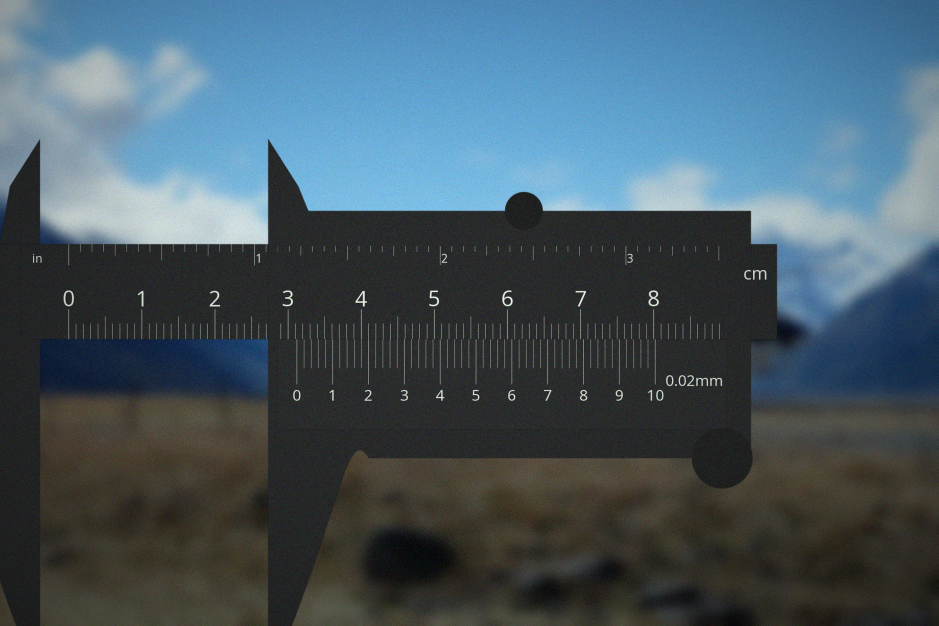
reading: {"value": 31.2, "unit": "mm"}
